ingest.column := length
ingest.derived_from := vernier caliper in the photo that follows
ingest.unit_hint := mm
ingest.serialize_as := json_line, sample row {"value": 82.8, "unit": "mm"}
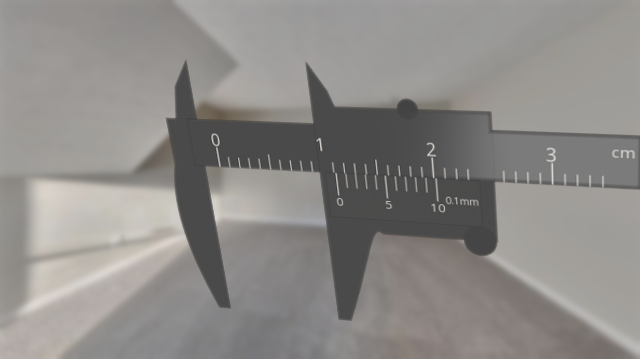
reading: {"value": 11.2, "unit": "mm"}
